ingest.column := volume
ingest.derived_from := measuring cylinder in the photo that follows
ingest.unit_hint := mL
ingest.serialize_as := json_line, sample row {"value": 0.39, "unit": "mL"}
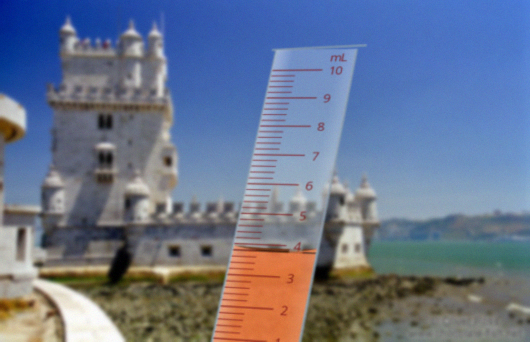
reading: {"value": 3.8, "unit": "mL"}
